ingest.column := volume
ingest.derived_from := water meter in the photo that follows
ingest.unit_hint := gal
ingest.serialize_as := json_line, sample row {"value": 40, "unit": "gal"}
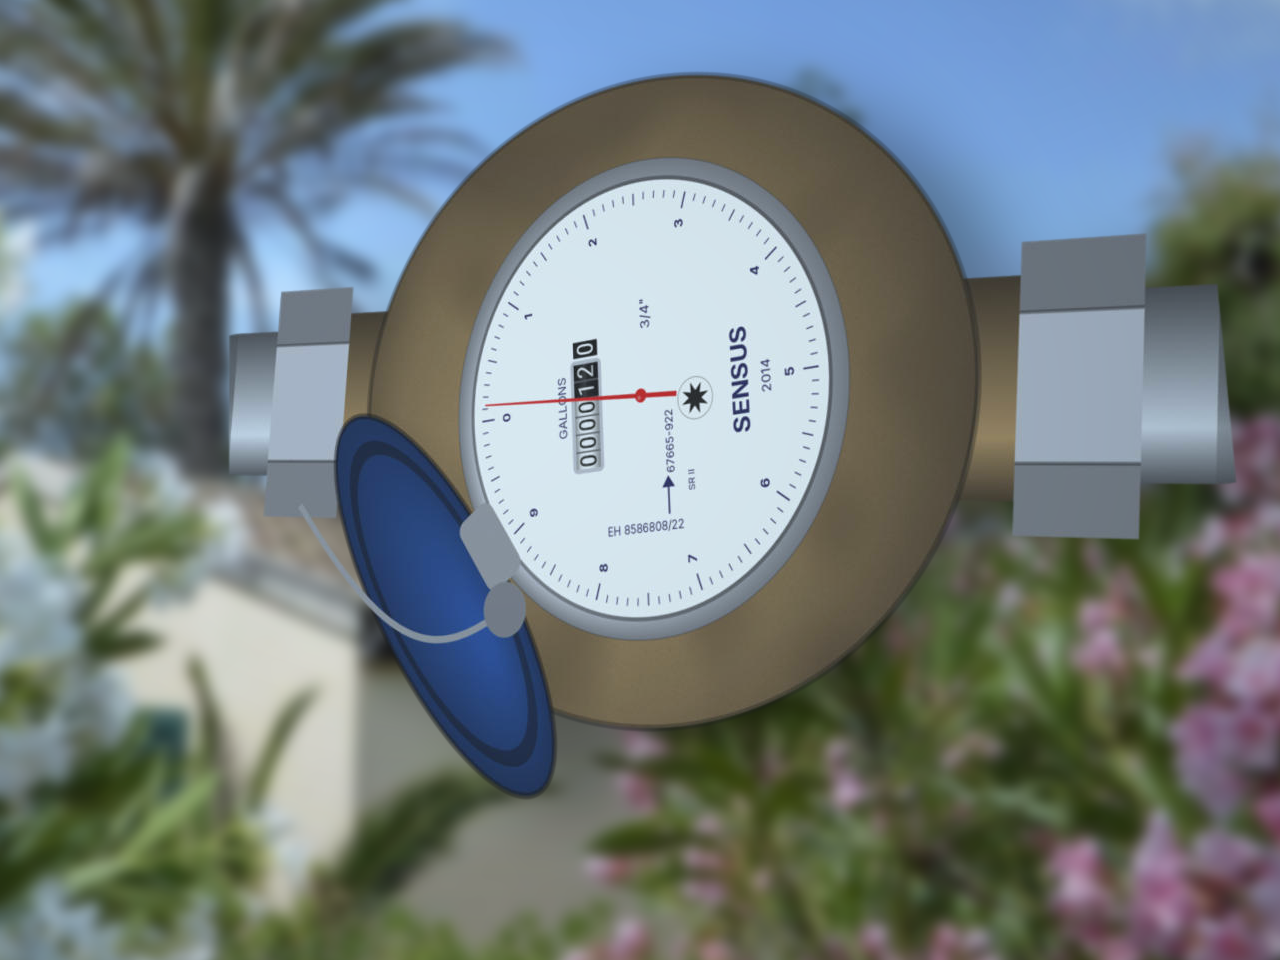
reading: {"value": 120.1, "unit": "gal"}
